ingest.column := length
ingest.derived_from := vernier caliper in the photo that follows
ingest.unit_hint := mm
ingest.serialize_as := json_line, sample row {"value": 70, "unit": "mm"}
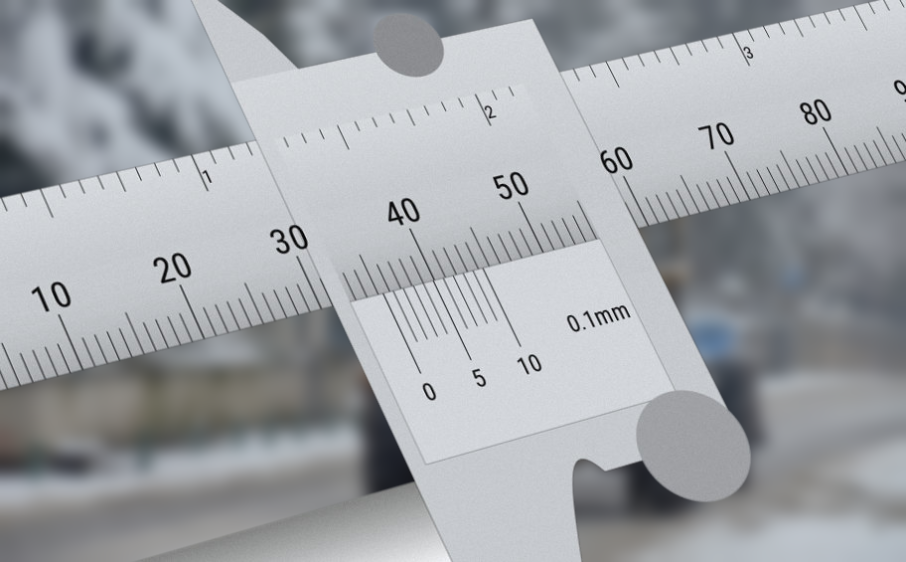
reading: {"value": 35.4, "unit": "mm"}
